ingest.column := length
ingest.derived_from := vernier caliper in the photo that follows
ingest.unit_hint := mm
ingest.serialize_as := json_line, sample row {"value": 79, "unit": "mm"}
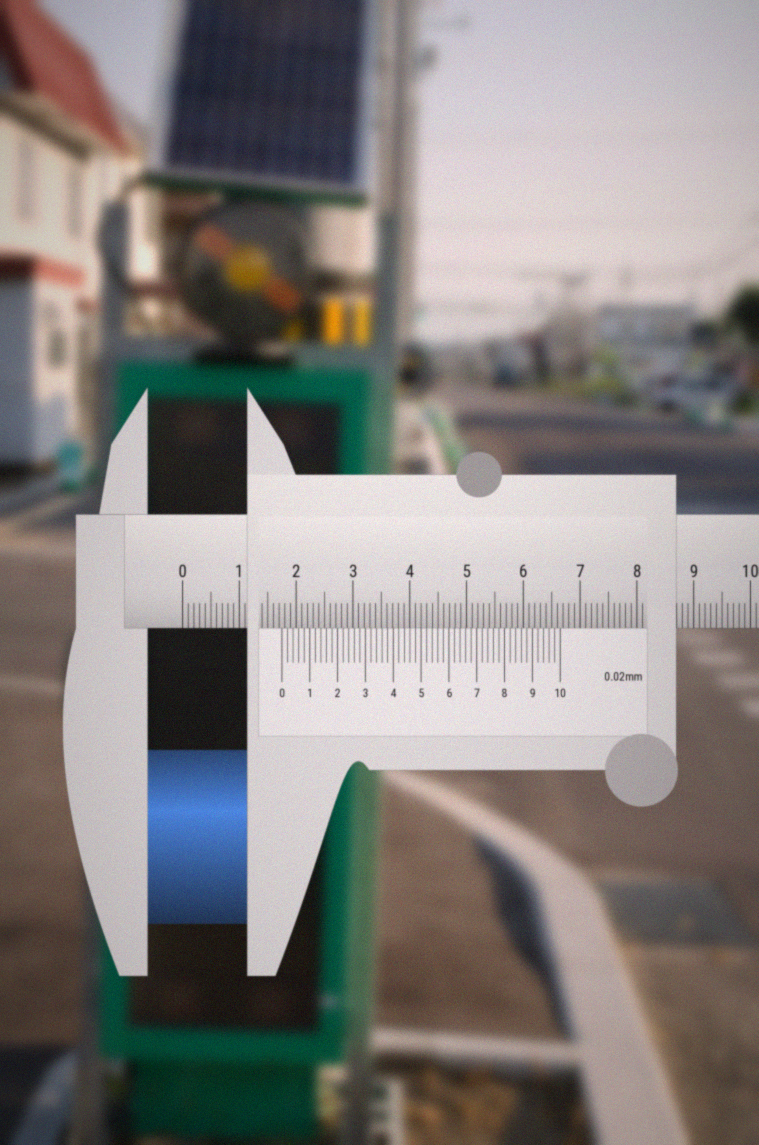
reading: {"value": 17.5, "unit": "mm"}
